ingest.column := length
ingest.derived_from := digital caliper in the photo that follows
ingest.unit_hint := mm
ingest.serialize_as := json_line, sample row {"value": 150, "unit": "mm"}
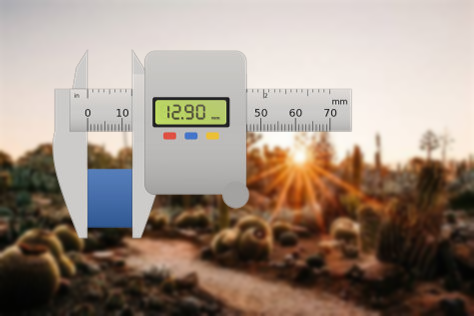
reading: {"value": 12.90, "unit": "mm"}
